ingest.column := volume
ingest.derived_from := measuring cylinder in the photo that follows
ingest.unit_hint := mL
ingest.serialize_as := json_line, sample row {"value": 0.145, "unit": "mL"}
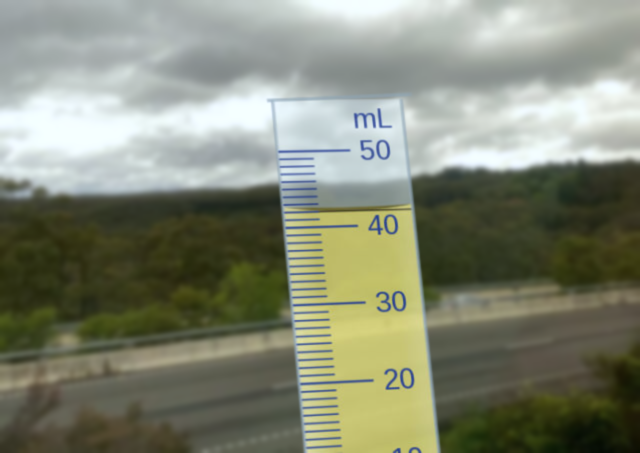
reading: {"value": 42, "unit": "mL"}
